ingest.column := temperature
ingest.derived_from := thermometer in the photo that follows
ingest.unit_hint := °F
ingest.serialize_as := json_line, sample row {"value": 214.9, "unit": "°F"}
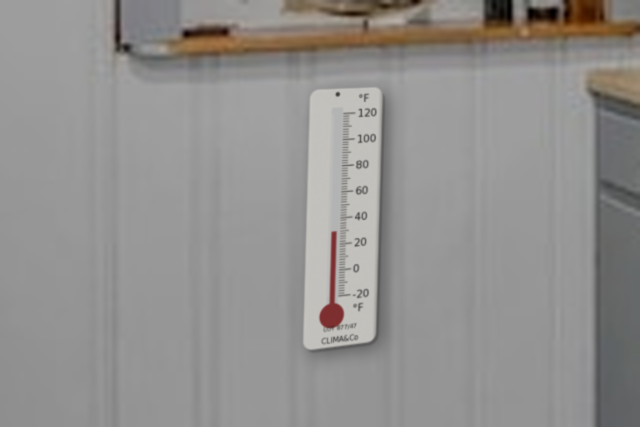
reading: {"value": 30, "unit": "°F"}
